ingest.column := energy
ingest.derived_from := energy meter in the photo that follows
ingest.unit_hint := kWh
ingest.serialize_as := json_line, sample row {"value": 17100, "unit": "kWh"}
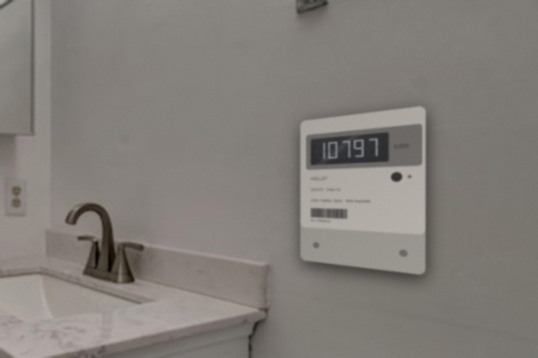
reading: {"value": 10797, "unit": "kWh"}
